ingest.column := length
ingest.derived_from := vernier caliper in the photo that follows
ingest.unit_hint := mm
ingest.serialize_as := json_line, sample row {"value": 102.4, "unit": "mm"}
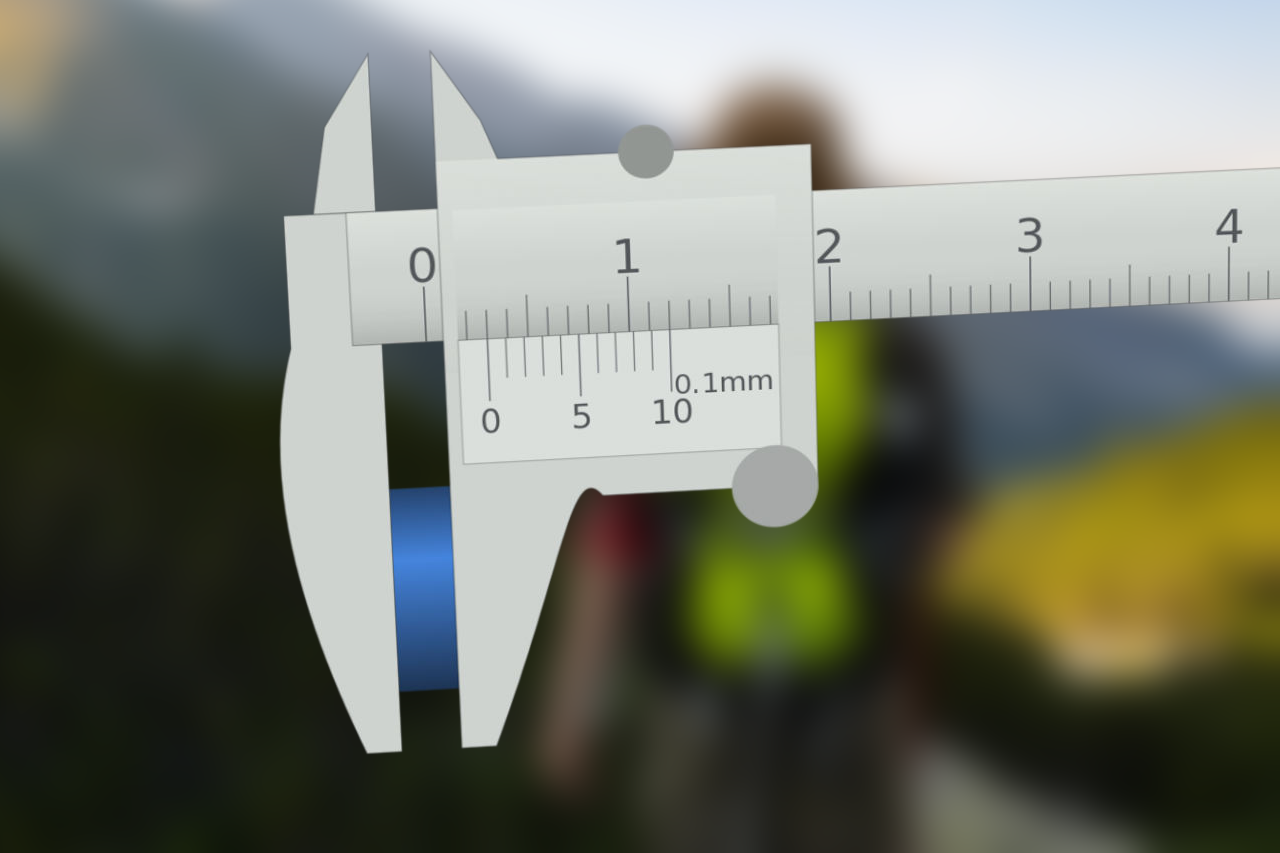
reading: {"value": 3.0, "unit": "mm"}
